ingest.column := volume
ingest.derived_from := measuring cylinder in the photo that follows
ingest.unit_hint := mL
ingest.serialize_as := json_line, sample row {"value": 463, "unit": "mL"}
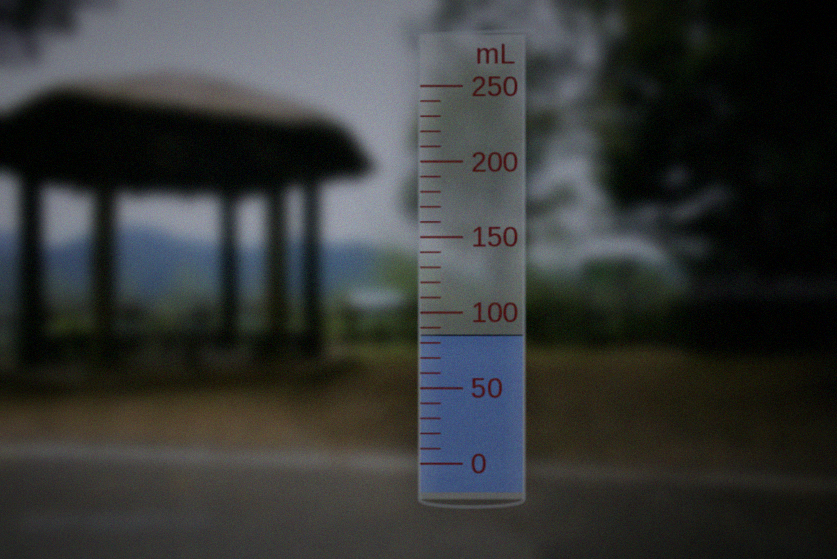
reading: {"value": 85, "unit": "mL"}
